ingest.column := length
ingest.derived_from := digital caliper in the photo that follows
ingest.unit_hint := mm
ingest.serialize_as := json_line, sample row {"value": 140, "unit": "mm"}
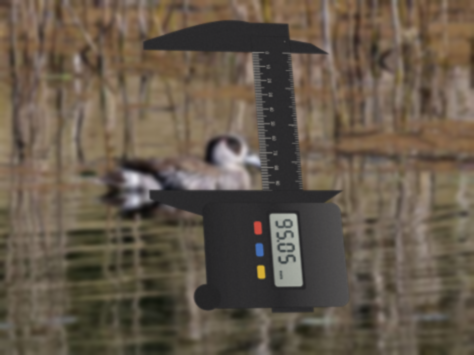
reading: {"value": 95.05, "unit": "mm"}
